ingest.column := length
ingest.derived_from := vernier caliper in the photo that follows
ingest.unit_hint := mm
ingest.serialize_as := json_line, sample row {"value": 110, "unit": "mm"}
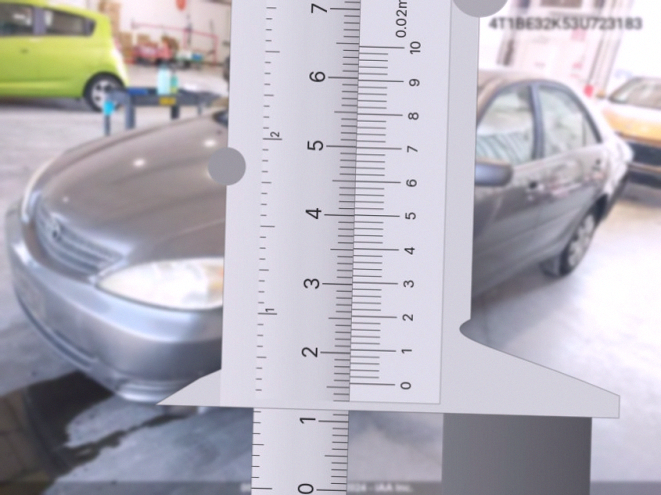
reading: {"value": 15.6, "unit": "mm"}
